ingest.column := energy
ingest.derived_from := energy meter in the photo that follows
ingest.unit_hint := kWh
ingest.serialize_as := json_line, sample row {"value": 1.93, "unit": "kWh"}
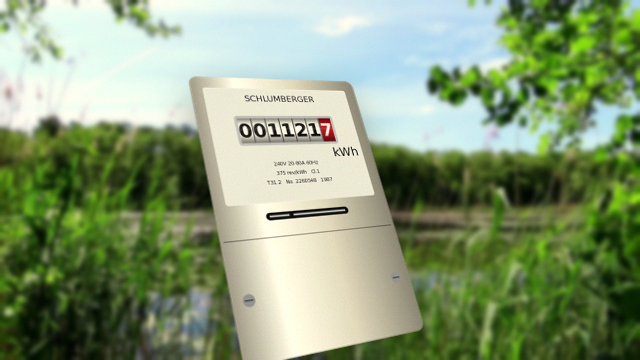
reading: {"value": 1121.7, "unit": "kWh"}
